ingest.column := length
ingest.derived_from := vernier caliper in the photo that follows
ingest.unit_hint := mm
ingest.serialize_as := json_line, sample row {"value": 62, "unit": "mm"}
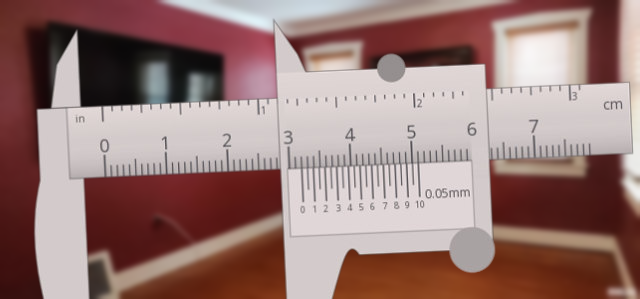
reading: {"value": 32.0, "unit": "mm"}
